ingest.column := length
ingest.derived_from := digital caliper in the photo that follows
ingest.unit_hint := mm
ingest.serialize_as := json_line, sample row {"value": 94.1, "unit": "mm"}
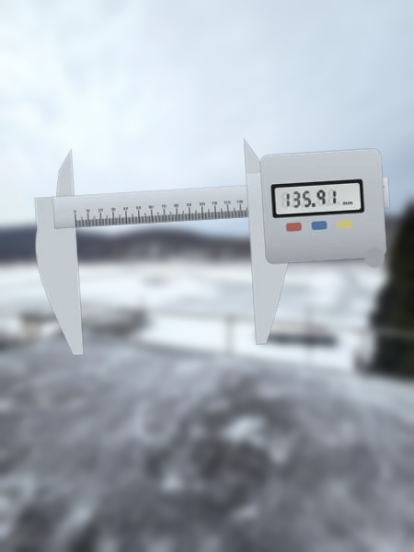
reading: {"value": 135.91, "unit": "mm"}
